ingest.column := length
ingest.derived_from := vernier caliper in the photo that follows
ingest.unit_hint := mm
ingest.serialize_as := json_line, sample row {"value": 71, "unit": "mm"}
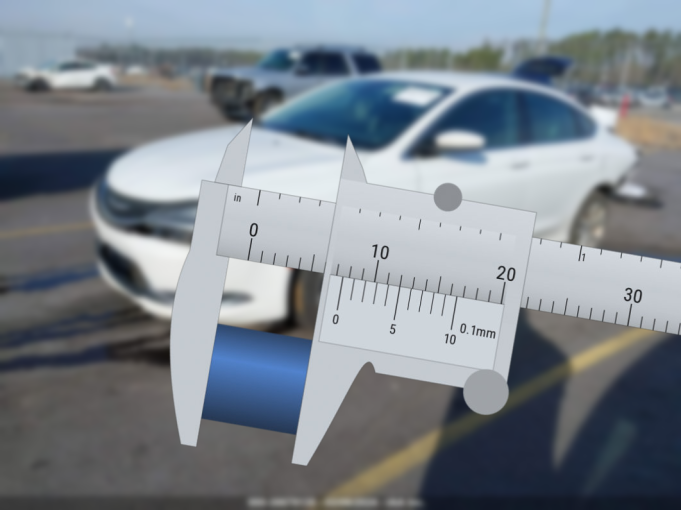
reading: {"value": 7.5, "unit": "mm"}
